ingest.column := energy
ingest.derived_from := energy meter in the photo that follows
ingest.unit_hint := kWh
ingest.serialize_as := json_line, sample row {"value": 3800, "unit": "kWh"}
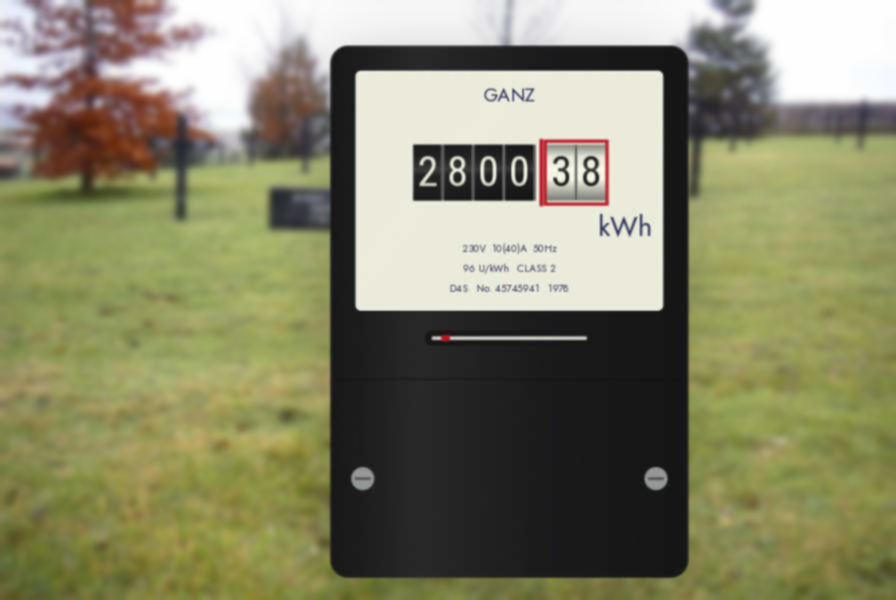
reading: {"value": 2800.38, "unit": "kWh"}
